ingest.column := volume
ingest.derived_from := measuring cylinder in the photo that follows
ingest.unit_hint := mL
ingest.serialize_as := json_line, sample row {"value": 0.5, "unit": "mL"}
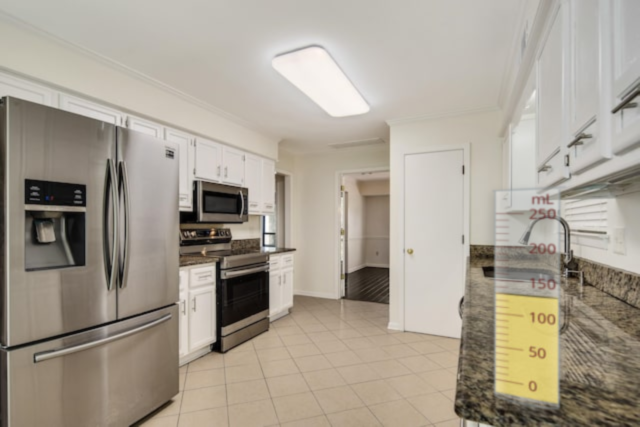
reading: {"value": 130, "unit": "mL"}
